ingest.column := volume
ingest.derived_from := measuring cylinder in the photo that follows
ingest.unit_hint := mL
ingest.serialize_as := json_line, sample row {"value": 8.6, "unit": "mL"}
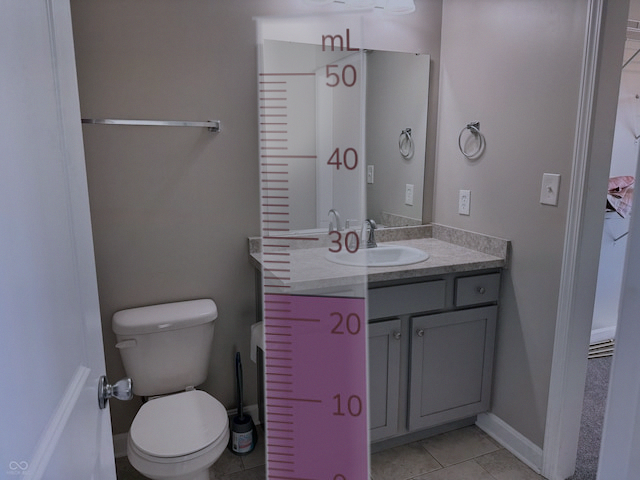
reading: {"value": 23, "unit": "mL"}
